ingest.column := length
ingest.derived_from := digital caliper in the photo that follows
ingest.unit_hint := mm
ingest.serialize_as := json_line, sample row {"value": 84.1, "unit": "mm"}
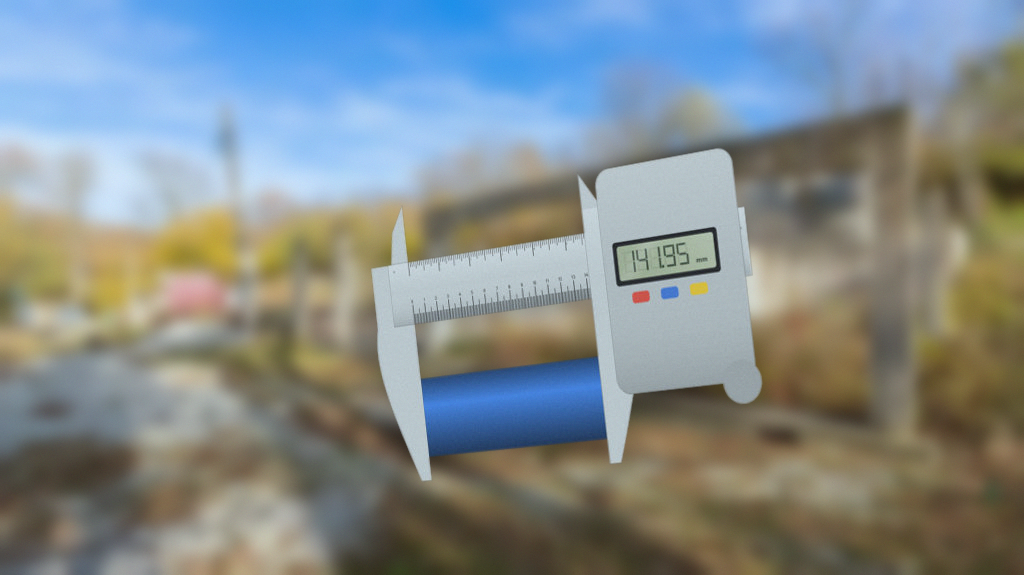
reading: {"value": 141.95, "unit": "mm"}
